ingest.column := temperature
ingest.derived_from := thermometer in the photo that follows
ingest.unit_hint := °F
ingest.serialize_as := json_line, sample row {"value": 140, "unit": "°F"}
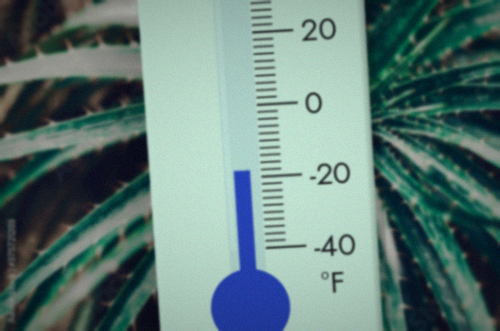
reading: {"value": -18, "unit": "°F"}
